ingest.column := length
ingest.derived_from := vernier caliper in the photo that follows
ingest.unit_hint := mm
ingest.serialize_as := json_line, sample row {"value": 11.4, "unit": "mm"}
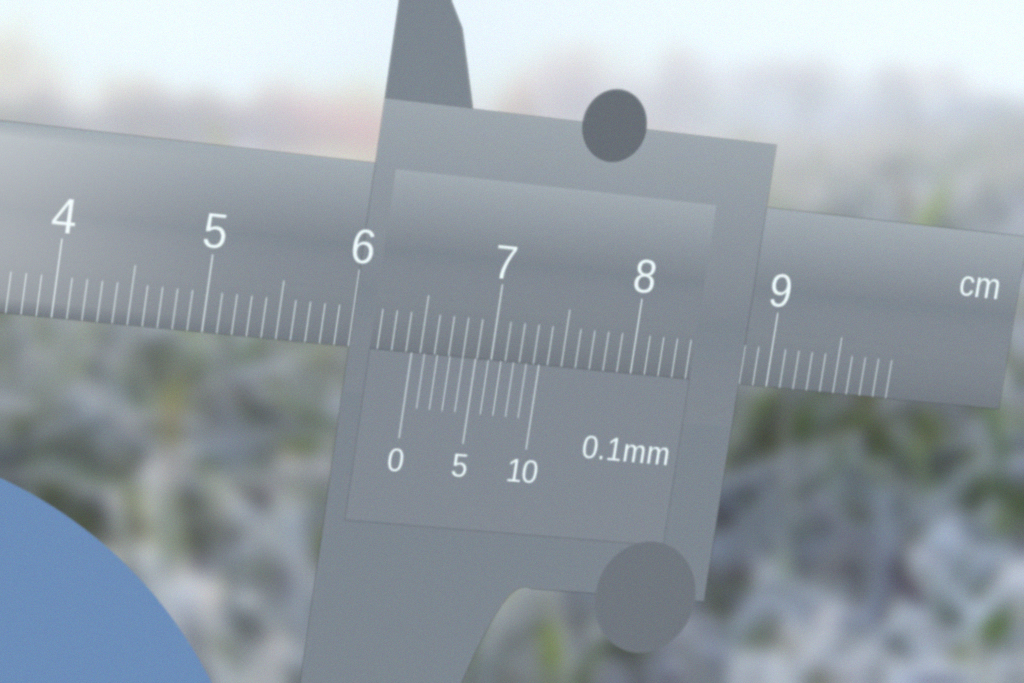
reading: {"value": 64.4, "unit": "mm"}
